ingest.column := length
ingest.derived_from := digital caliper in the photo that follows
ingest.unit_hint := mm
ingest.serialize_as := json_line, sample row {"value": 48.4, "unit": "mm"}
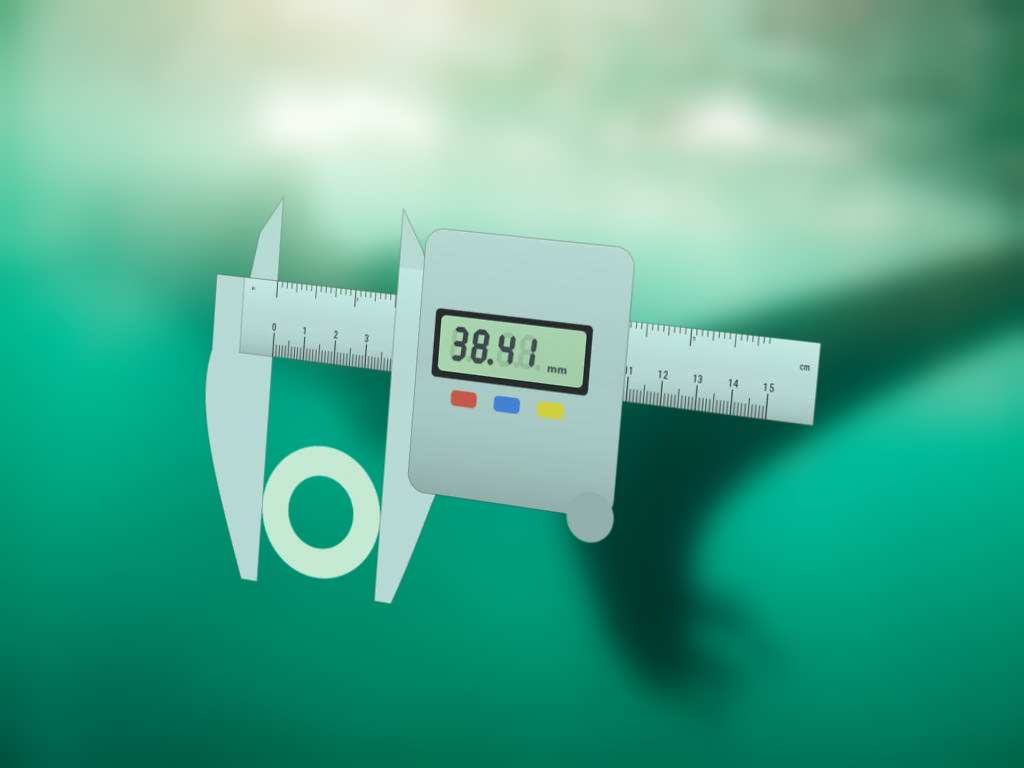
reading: {"value": 38.41, "unit": "mm"}
